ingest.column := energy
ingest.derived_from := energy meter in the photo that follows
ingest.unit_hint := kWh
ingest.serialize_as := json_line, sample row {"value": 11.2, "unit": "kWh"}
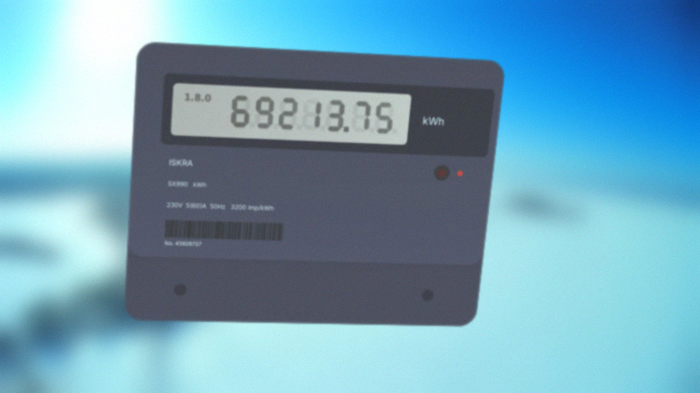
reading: {"value": 69213.75, "unit": "kWh"}
